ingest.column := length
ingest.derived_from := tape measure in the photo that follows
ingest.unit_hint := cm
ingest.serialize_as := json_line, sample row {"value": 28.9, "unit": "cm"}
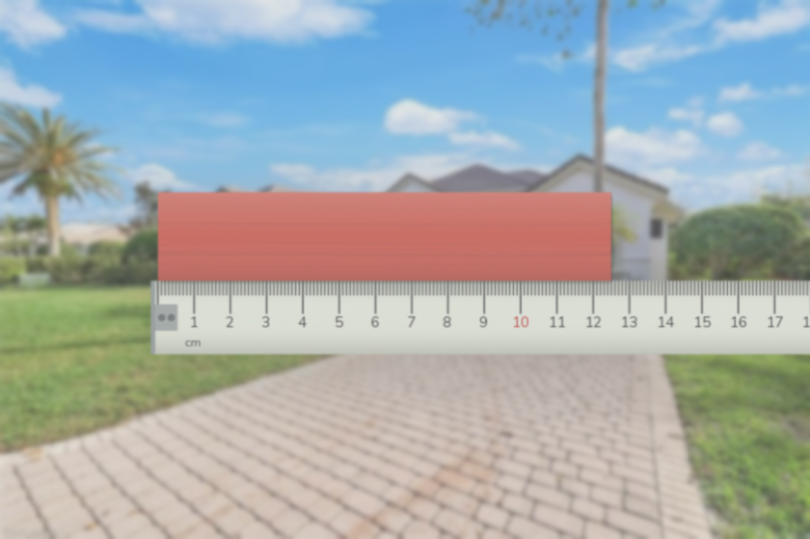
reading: {"value": 12.5, "unit": "cm"}
